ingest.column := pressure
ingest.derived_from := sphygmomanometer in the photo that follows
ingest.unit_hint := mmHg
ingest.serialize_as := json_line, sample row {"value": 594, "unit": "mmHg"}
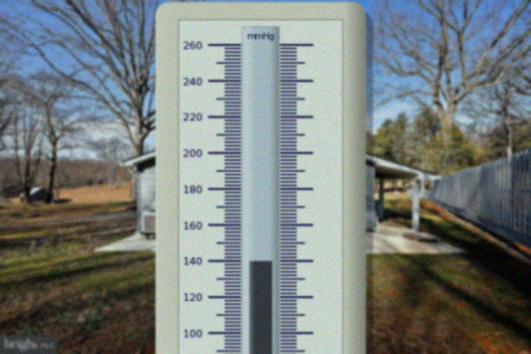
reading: {"value": 140, "unit": "mmHg"}
